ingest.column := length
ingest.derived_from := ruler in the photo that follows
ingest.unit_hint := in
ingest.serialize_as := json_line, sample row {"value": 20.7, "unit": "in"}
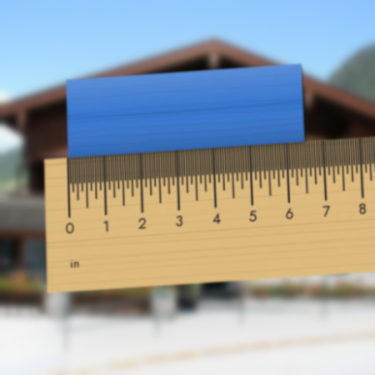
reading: {"value": 6.5, "unit": "in"}
